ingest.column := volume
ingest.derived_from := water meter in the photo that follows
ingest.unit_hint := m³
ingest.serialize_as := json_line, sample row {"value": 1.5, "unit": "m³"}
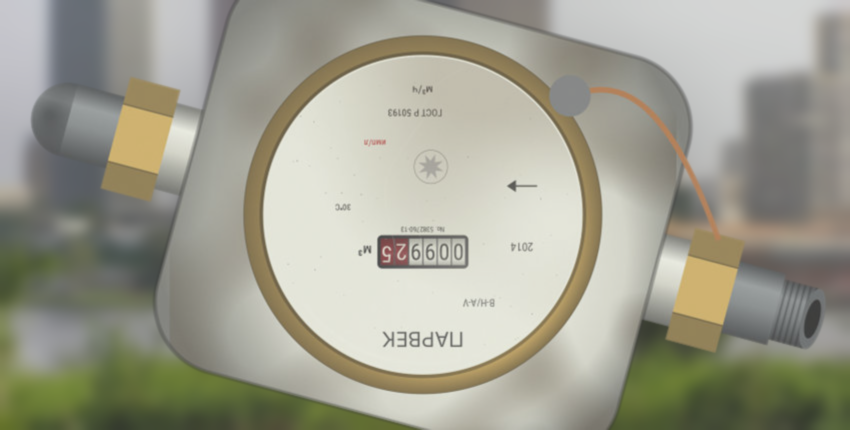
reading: {"value": 99.25, "unit": "m³"}
